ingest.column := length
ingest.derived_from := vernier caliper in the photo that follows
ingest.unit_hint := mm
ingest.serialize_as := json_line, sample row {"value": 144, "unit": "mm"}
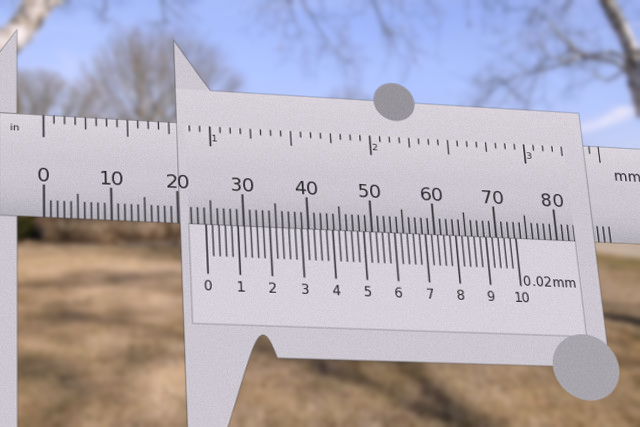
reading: {"value": 24.2, "unit": "mm"}
